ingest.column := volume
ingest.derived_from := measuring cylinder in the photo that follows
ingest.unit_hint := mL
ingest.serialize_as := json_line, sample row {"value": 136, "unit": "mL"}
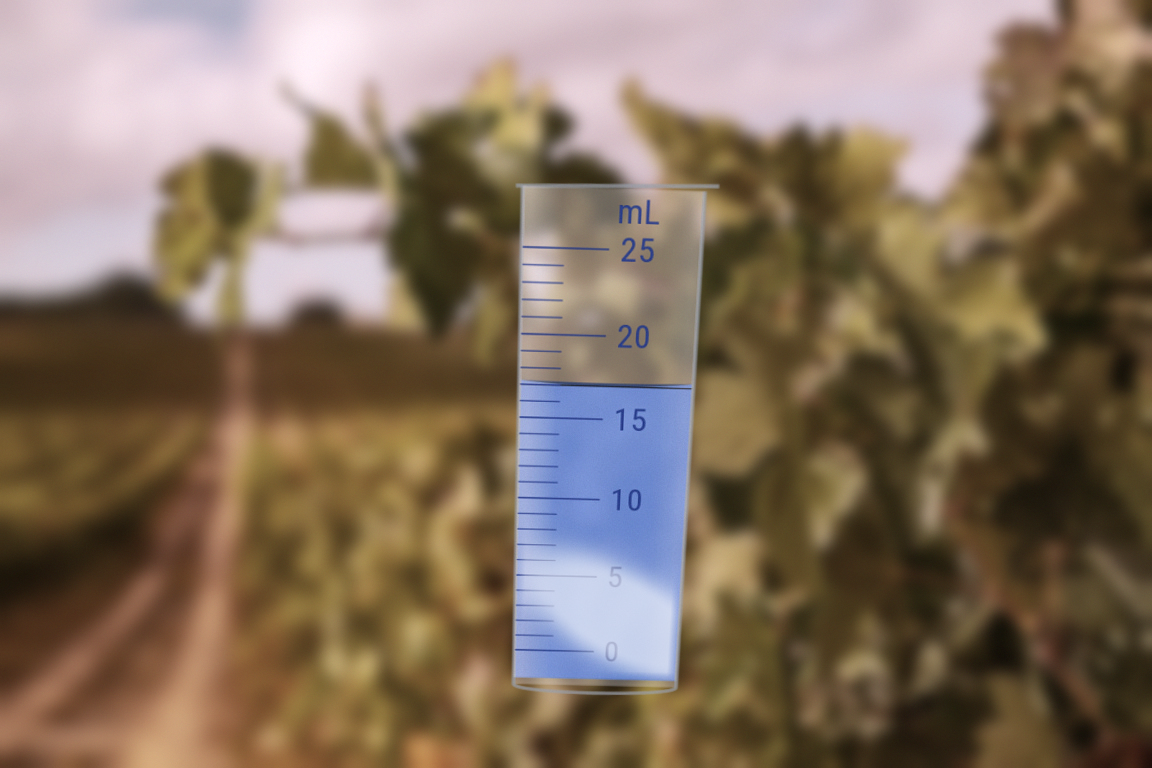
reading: {"value": 17, "unit": "mL"}
